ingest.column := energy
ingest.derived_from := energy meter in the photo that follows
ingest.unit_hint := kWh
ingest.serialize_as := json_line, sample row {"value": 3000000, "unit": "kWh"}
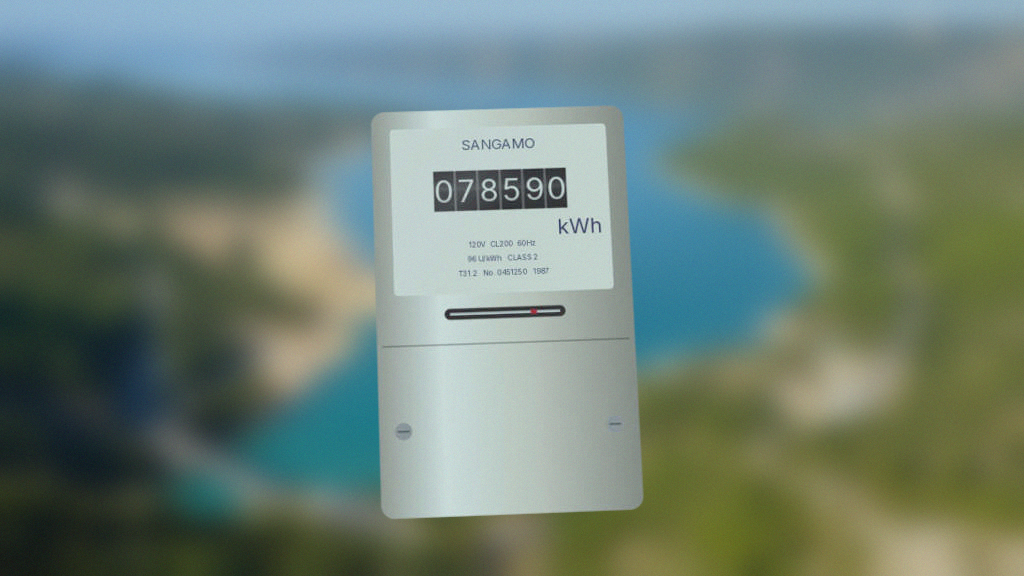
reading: {"value": 78590, "unit": "kWh"}
